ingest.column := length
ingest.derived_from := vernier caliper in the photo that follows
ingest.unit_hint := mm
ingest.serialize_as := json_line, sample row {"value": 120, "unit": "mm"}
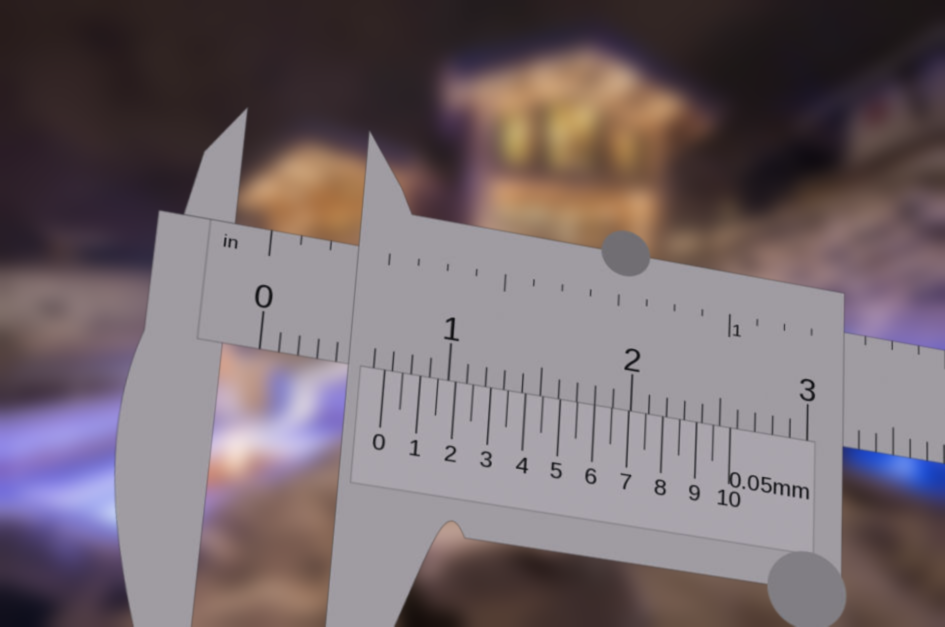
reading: {"value": 6.6, "unit": "mm"}
